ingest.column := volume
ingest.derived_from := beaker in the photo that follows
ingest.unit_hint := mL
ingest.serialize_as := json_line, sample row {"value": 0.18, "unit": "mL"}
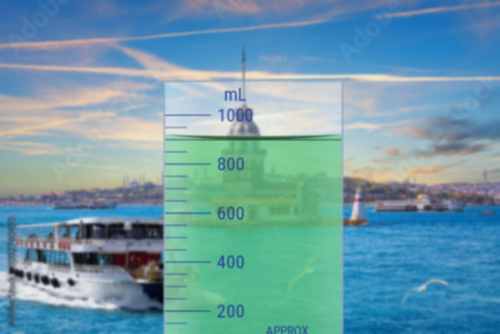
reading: {"value": 900, "unit": "mL"}
